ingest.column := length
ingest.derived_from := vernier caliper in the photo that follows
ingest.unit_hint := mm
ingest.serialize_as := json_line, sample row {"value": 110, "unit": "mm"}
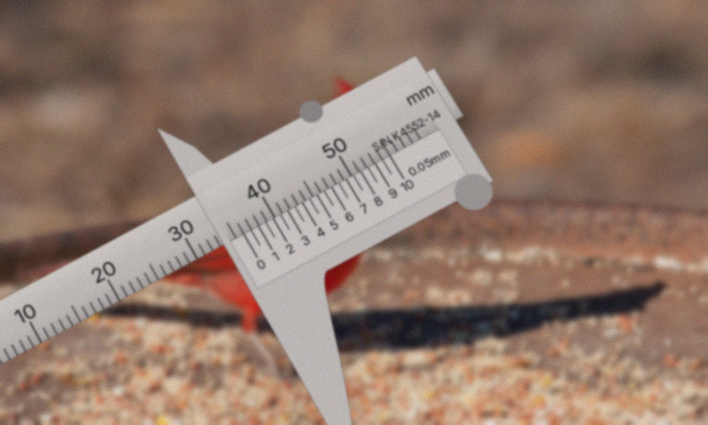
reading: {"value": 36.0, "unit": "mm"}
